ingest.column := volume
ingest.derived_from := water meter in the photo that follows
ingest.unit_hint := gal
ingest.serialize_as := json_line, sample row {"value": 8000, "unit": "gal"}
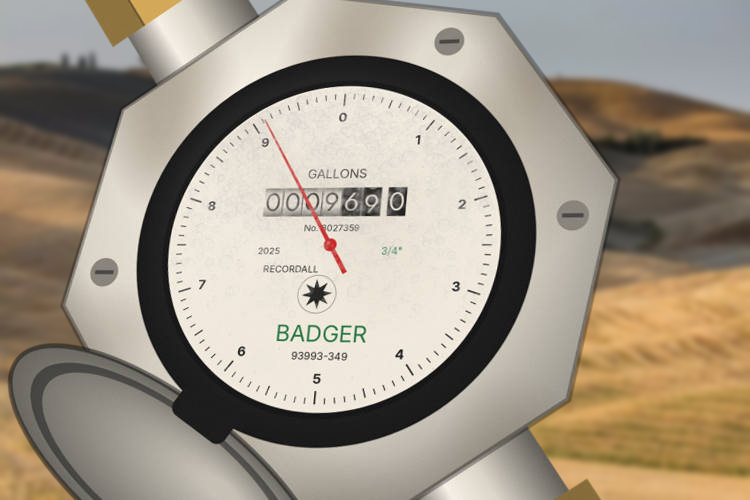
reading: {"value": 9689.1, "unit": "gal"}
